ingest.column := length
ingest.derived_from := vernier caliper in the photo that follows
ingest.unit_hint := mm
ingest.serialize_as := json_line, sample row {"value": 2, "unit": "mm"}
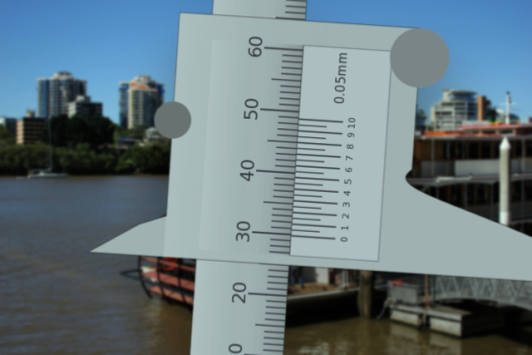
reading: {"value": 29.8, "unit": "mm"}
